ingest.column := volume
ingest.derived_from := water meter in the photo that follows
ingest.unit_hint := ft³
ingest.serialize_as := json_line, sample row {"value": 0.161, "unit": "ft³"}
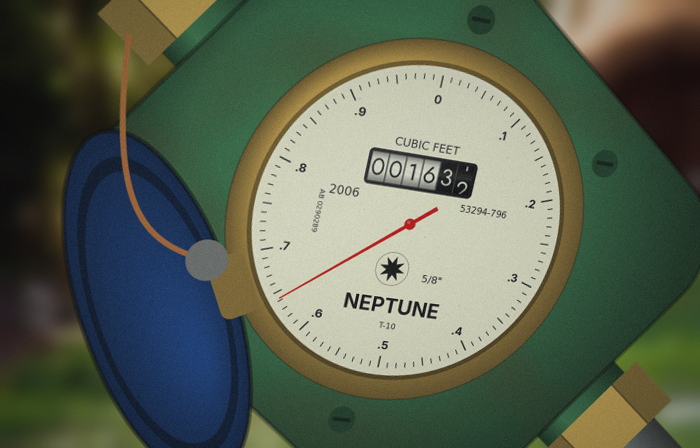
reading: {"value": 1631.64, "unit": "ft³"}
